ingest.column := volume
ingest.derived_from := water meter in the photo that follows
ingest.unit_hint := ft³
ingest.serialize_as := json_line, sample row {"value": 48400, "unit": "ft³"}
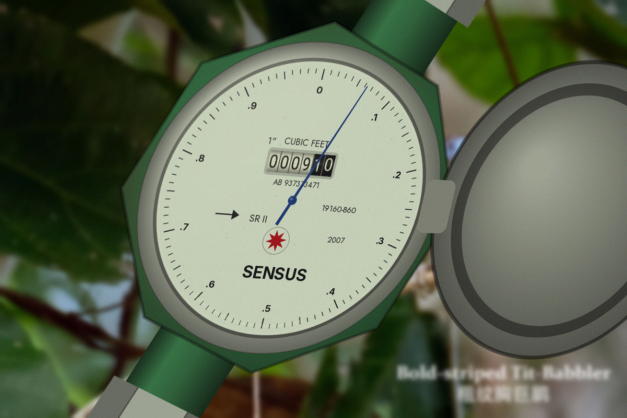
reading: {"value": 910.06, "unit": "ft³"}
